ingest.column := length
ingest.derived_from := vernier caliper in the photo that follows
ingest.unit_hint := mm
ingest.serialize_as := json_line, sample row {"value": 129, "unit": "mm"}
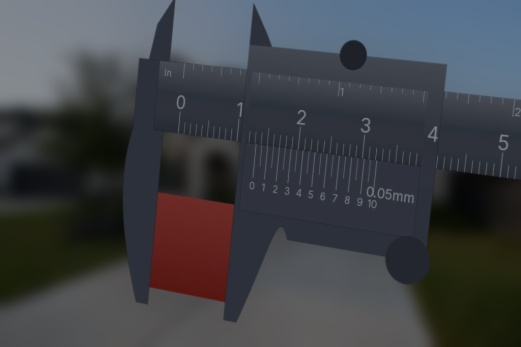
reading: {"value": 13.2, "unit": "mm"}
